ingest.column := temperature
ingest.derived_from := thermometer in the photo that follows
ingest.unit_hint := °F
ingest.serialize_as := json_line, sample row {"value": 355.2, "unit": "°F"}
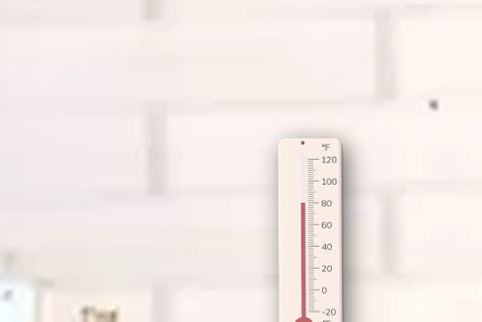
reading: {"value": 80, "unit": "°F"}
